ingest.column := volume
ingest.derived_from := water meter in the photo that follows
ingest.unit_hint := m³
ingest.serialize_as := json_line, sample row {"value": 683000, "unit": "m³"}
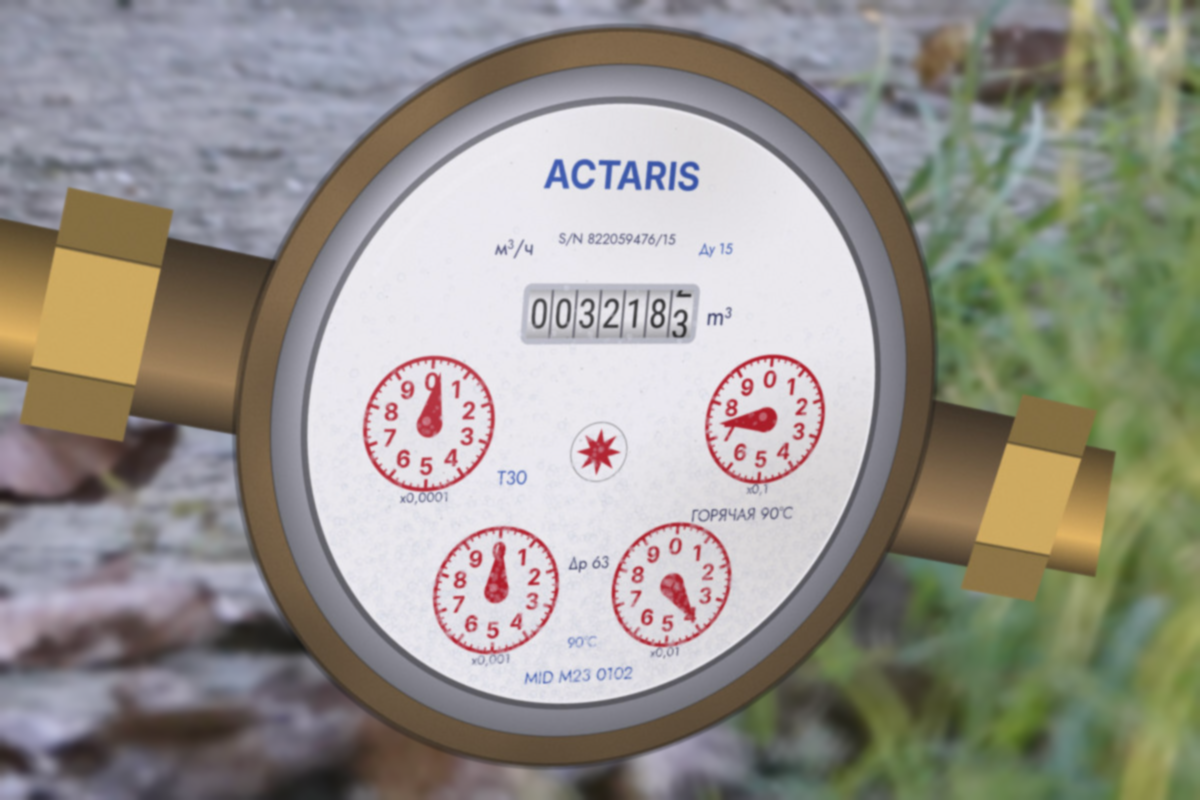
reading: {"value": 32182.7400, "unit": "m³"}
